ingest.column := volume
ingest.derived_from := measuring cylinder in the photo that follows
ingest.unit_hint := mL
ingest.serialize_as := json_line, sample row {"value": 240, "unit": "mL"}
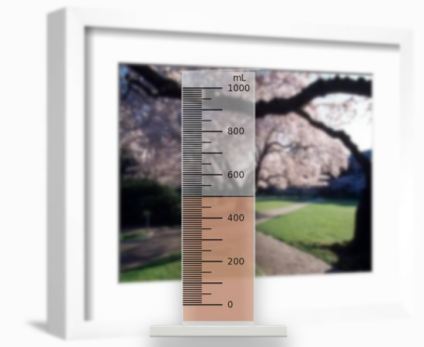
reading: {"value": 500, "unit": "mL"}
